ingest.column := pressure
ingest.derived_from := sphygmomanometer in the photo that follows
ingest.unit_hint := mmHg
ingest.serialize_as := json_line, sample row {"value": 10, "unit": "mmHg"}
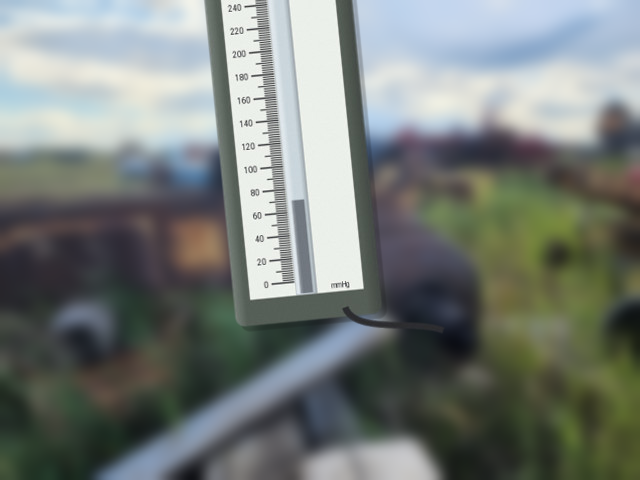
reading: {"value": 70, "unit": "mmHg"}
